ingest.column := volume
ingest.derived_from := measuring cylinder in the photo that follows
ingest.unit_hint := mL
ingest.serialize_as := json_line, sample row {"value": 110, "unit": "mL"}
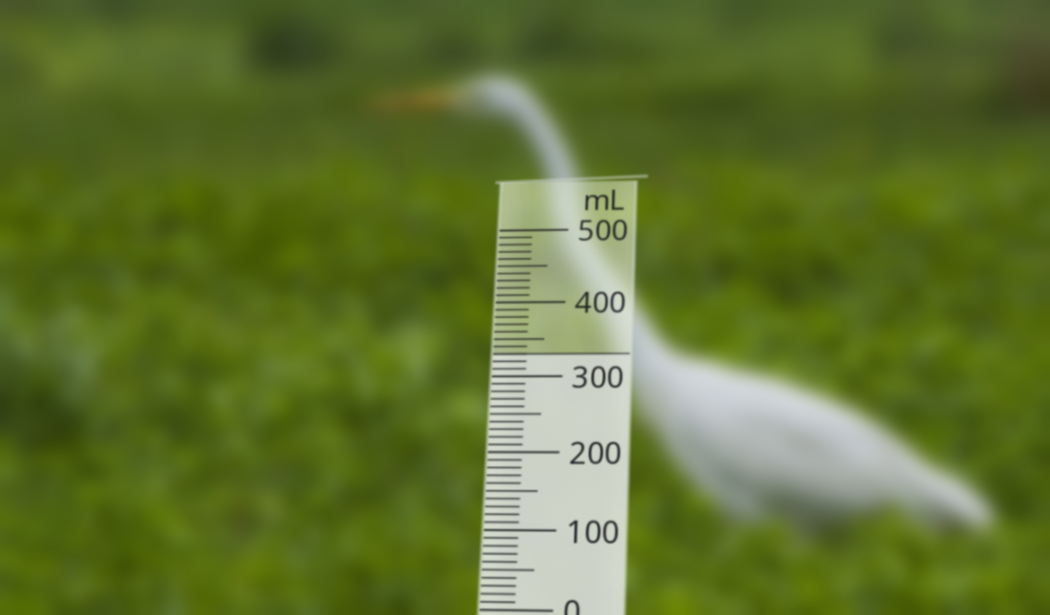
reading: {"value": 330, "unit": "mL"}
